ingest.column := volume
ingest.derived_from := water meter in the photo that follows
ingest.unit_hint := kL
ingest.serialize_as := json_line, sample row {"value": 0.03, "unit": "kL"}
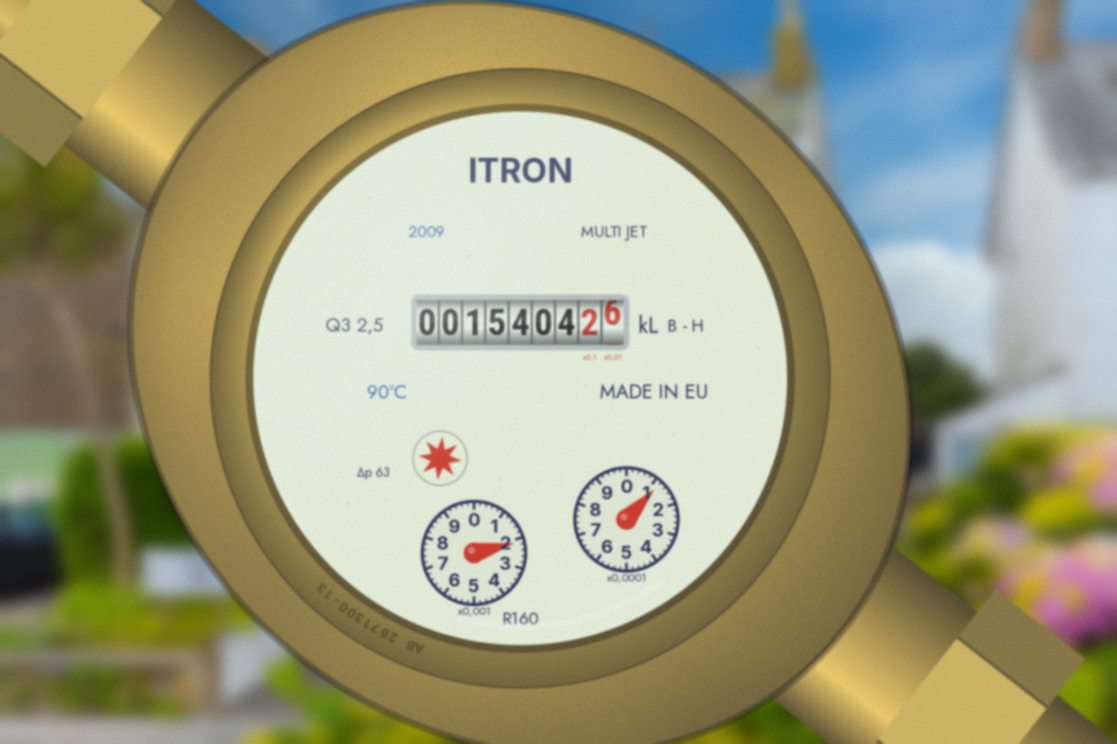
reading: {"value": 15404.2621, "unit": "kL"}
